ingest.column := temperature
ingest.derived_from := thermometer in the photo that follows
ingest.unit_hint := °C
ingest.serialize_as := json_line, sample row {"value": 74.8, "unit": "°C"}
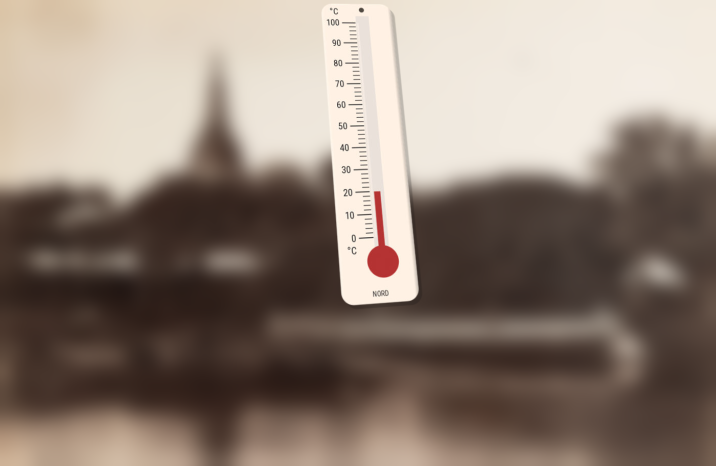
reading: {"value": 20, "unit": "°C"}
